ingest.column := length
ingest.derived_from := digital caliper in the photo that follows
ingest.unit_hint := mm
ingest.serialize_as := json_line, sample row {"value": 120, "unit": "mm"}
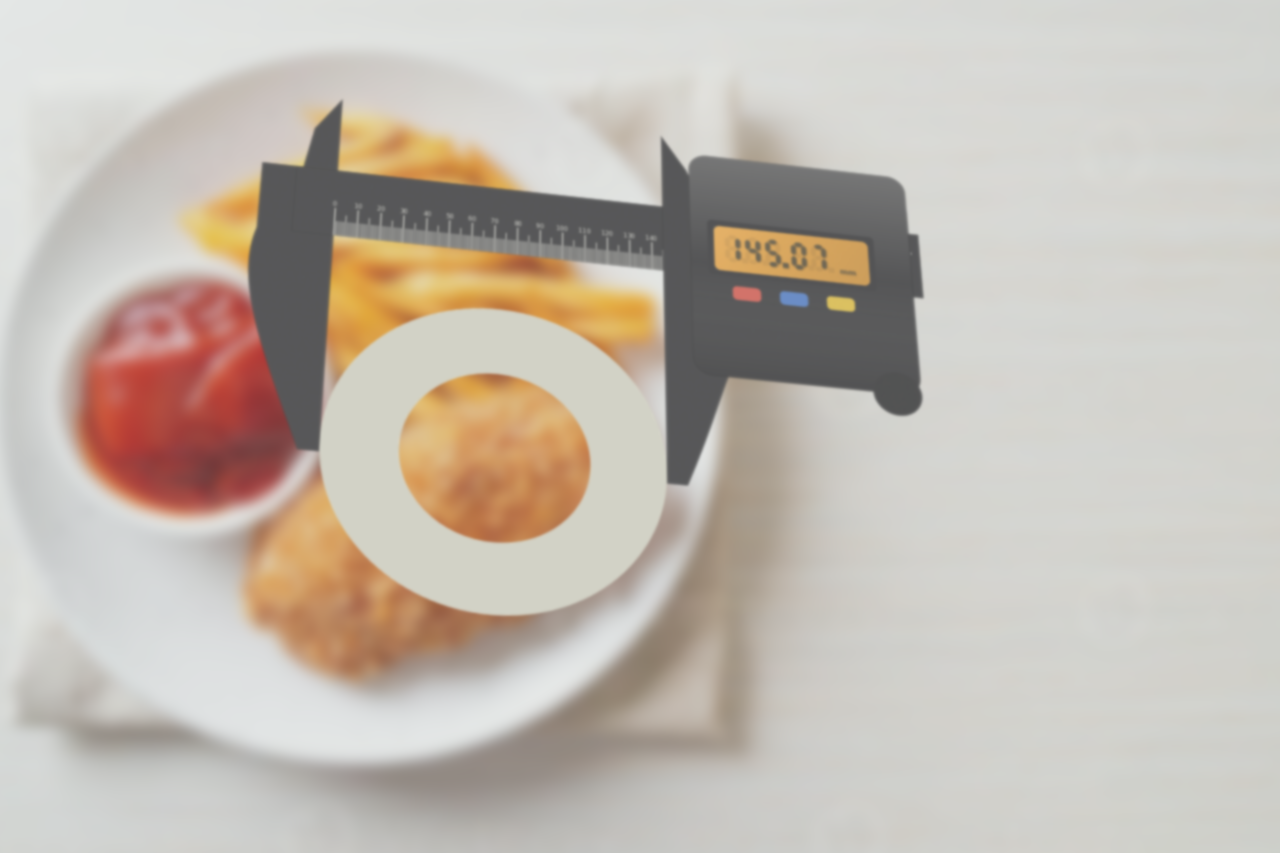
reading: {"value": 145.07, "unit": "mm"}
